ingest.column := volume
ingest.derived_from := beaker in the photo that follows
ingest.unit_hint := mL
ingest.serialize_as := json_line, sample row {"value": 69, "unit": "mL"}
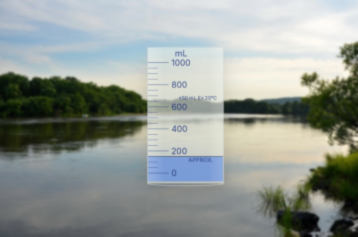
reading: {"value": 150, "unit": "mL"}
